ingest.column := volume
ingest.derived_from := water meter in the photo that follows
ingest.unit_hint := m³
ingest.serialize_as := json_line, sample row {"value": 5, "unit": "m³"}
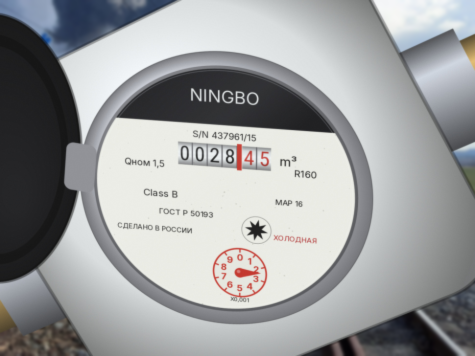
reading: {"value": 28.452, "unit": "m³"}
